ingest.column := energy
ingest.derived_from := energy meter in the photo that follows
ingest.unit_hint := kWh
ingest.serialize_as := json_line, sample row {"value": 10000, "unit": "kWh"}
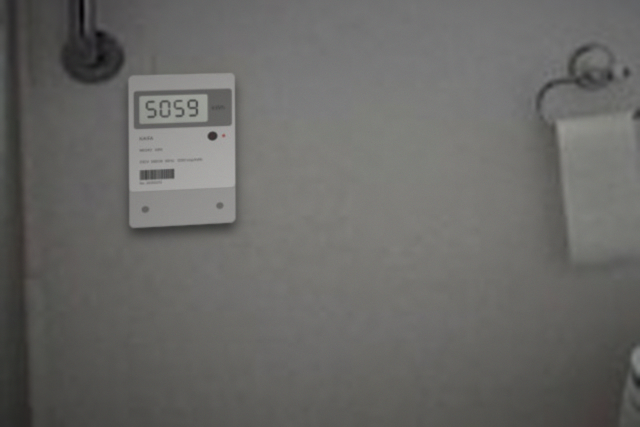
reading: {"value": 5059, "unit": "kWh"}
